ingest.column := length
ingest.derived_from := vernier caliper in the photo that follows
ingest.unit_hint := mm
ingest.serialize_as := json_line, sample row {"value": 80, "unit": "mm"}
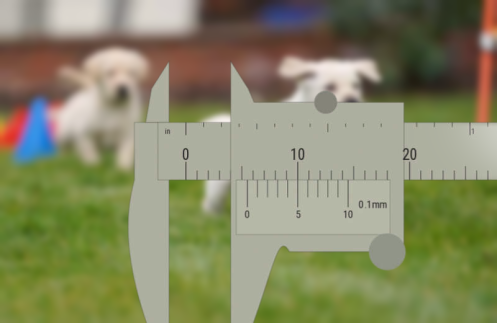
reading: {"value": 5.5, "unit": "mm"}
